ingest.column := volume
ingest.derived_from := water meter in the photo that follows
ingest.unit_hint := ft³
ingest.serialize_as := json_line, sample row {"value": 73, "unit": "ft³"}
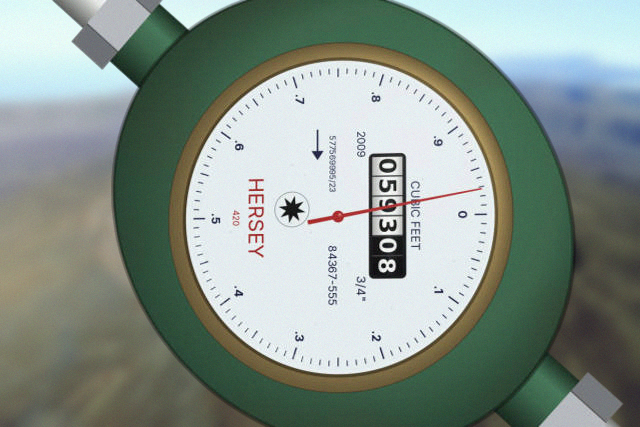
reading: {"value": 59307.97, "unit": "ft³"}
